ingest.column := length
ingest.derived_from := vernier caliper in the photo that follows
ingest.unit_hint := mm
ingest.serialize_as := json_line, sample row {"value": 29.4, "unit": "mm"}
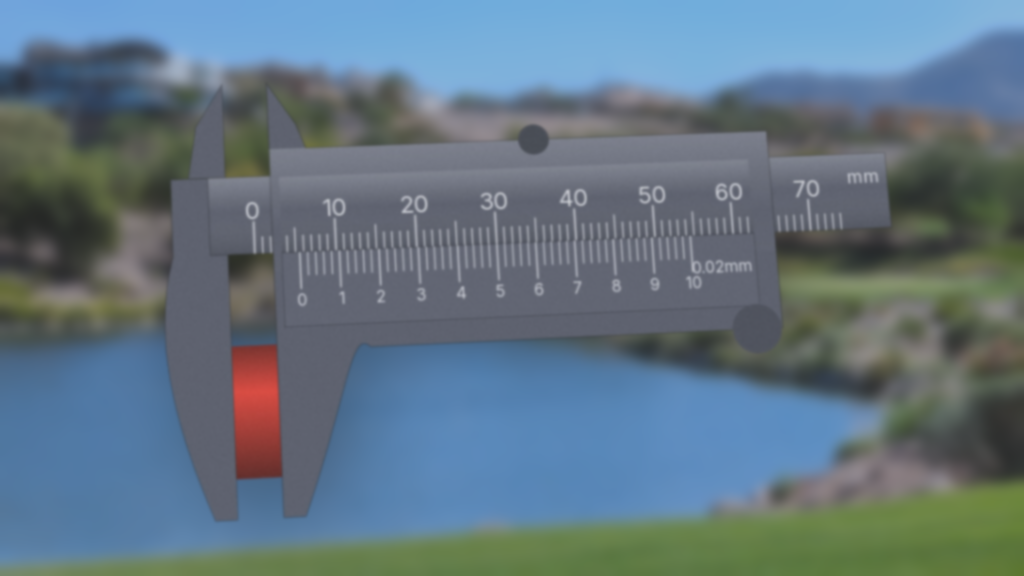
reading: {"value": 5.5, "unit": "mm"}
